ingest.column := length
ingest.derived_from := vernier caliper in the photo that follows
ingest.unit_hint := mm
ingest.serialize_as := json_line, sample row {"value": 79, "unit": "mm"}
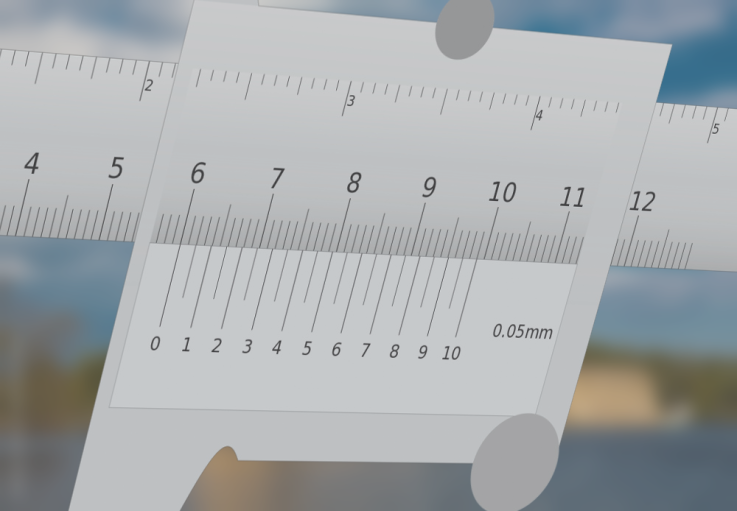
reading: {"value": 60.0, "unit": "mm"}
